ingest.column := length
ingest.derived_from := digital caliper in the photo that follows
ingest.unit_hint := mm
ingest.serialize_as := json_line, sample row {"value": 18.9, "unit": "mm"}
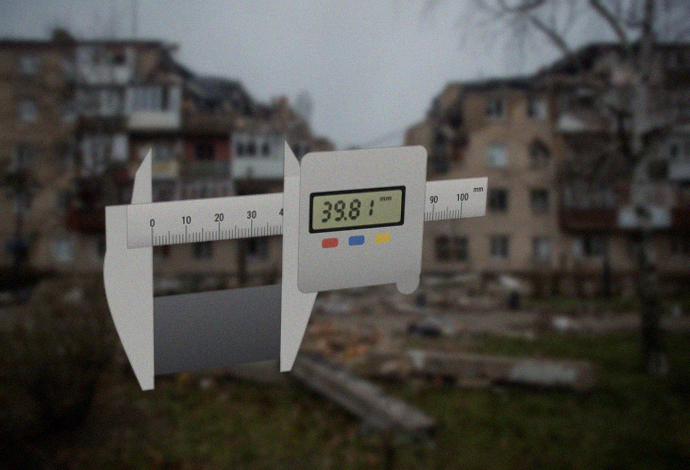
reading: {"value": 39.81, "unit": "mm"}
